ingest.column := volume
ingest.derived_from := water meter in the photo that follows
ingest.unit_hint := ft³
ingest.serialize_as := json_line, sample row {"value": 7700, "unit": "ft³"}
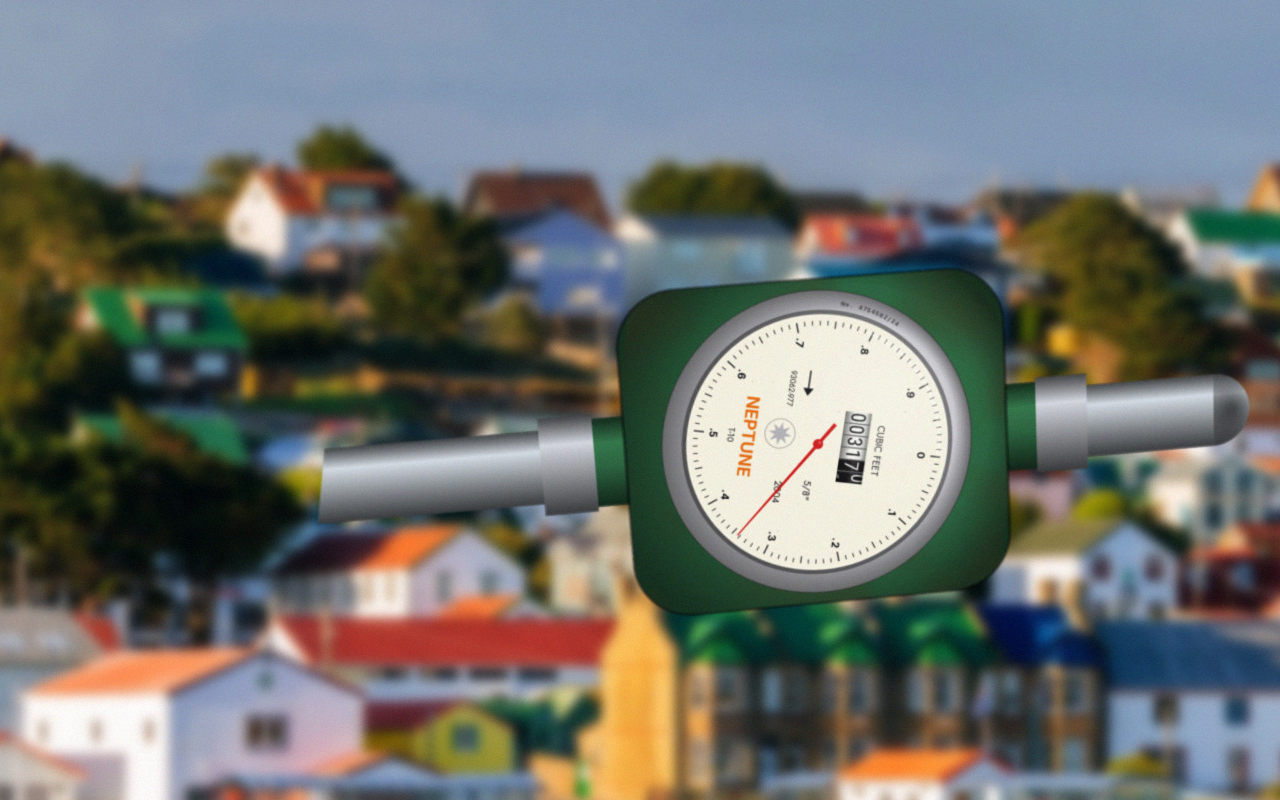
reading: {"value": 3170.34, "unit": "ft³"}
